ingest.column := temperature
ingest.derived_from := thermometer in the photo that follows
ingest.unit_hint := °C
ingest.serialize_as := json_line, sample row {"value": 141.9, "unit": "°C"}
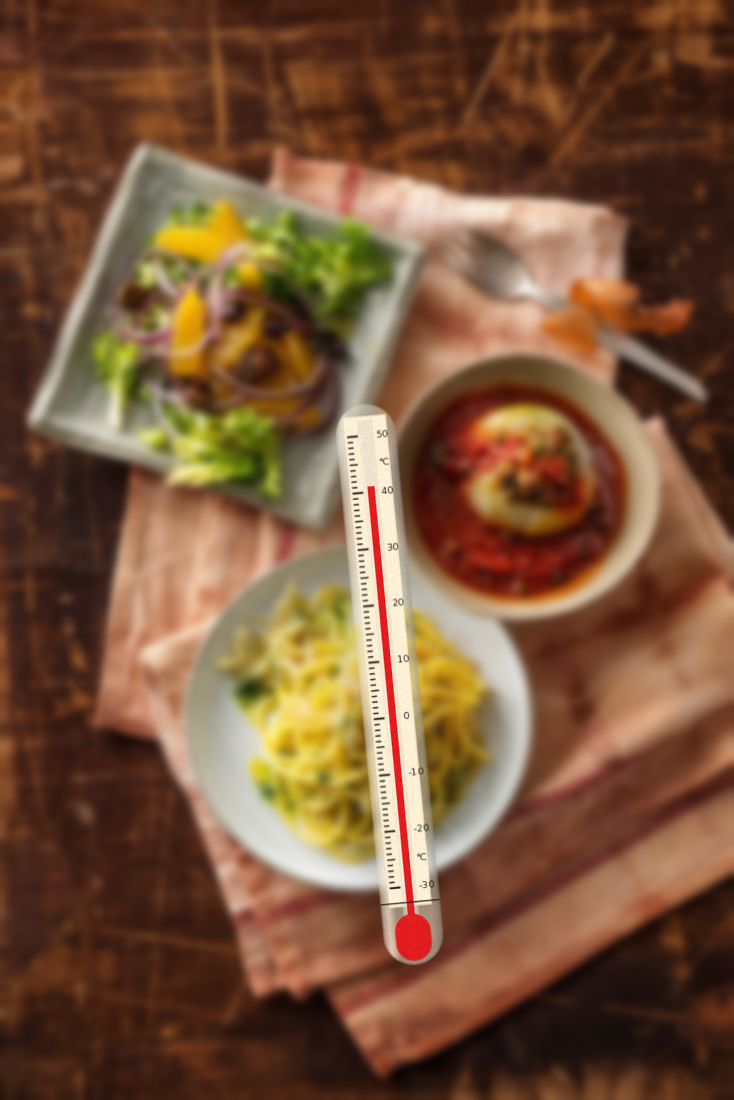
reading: {"value": 41, "unit": "°C"}
